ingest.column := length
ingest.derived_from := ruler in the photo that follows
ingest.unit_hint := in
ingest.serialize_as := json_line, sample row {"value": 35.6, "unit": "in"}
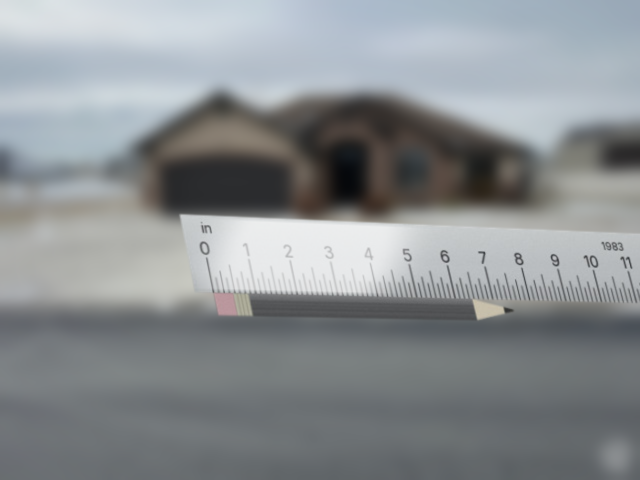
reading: {"value": 7.5, "unit": "in"}
